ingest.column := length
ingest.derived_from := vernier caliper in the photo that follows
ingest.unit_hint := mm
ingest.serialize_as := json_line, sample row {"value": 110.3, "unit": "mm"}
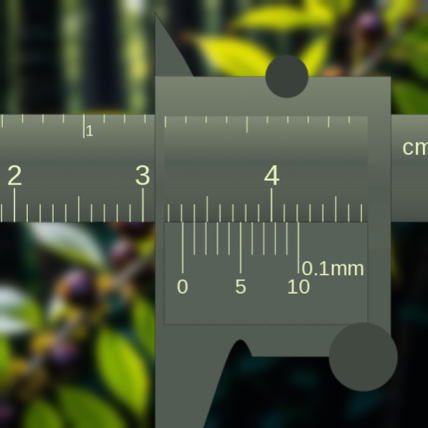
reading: {"value": 33.1, "unit": "mm"}
